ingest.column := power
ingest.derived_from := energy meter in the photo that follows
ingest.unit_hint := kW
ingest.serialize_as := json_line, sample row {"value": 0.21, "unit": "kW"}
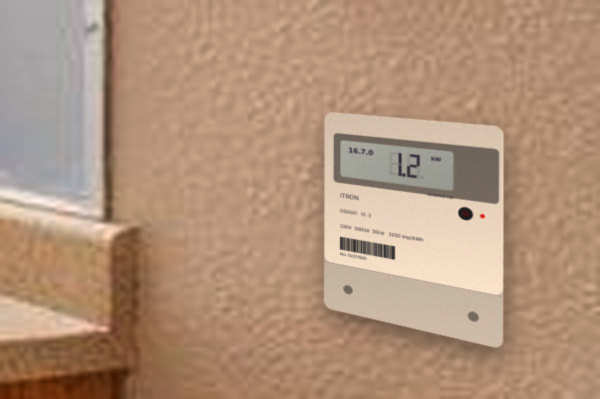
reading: {"value": 1.2, "unit": "kW"}
